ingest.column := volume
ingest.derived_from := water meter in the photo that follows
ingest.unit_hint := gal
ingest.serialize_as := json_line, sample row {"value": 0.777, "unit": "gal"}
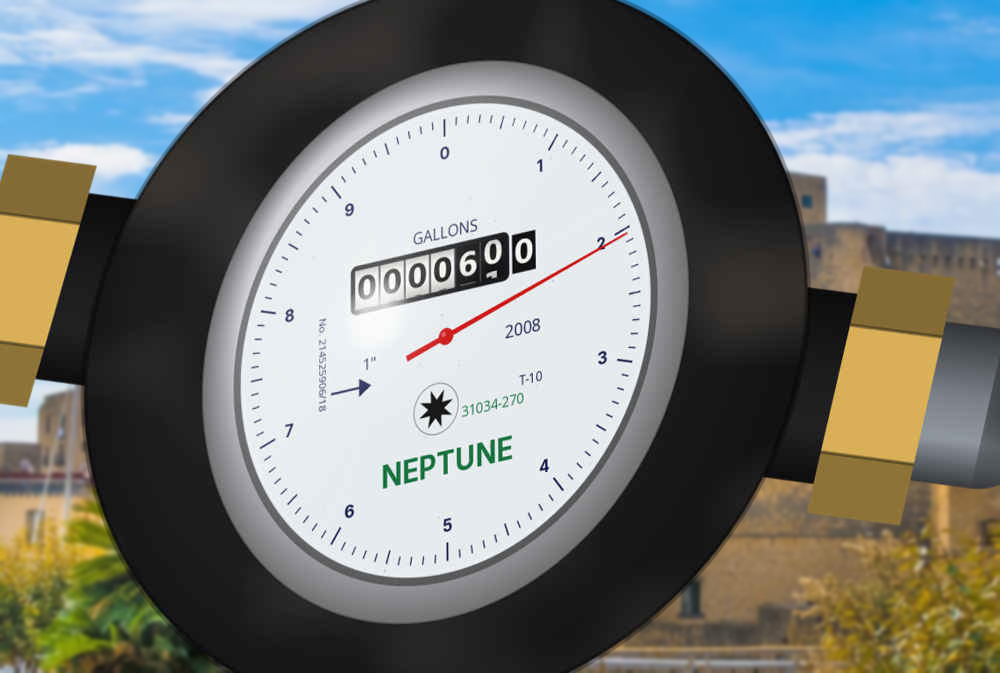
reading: {"value": 602.0, "unit": "gal"}
